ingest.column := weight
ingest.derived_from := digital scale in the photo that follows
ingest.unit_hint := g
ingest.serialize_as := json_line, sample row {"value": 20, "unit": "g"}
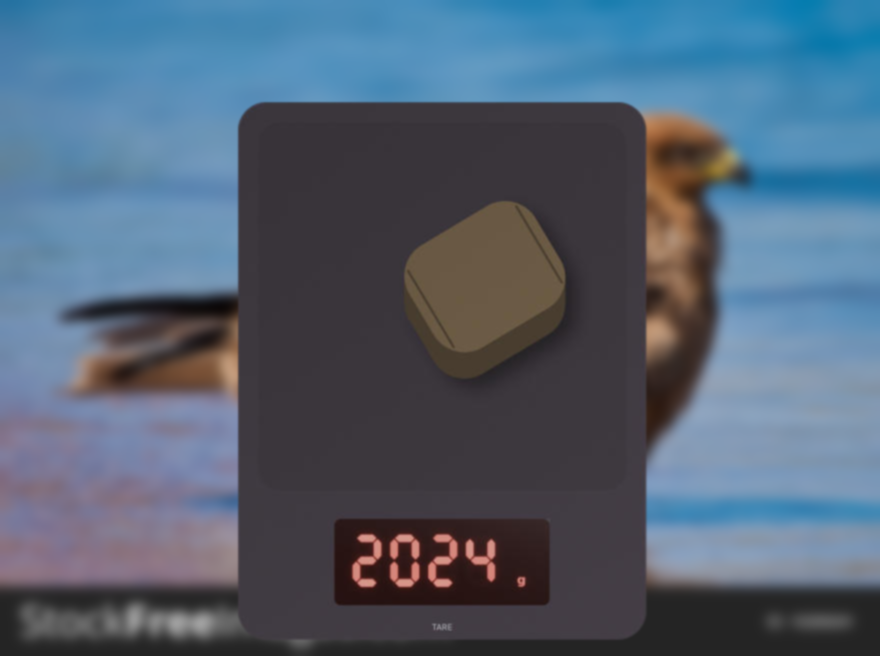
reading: {"value": 2024, "unit": "g"}
